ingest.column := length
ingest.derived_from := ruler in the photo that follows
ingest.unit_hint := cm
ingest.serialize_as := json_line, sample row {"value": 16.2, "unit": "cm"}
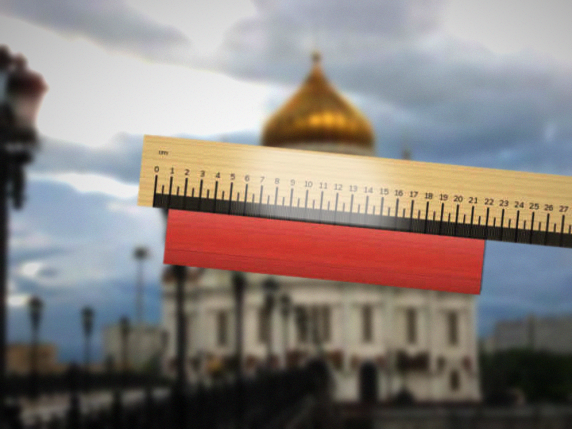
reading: {"value": 21, "unit": "cm"}
